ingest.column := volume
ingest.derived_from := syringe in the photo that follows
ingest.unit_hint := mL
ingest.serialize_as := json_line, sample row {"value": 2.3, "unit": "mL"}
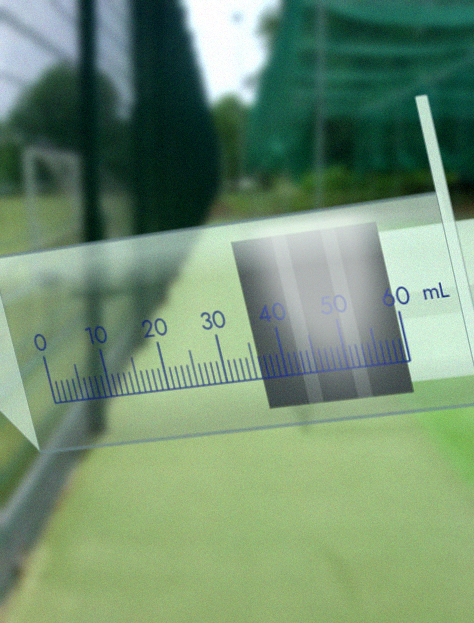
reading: {"value": 36, "unit": "mL"}
